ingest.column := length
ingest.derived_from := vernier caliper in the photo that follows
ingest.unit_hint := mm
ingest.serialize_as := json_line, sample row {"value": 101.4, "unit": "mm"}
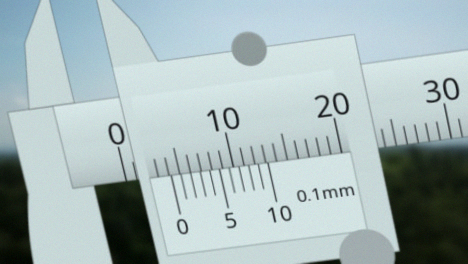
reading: {"value": 4.2, "unit": "mm"}
